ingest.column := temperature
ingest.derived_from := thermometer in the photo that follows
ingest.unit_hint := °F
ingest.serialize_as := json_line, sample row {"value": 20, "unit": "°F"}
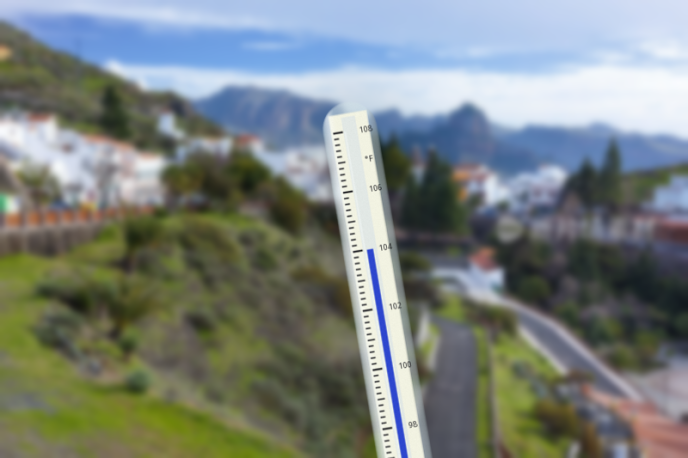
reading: {"value": 104, "unit": "°F"}
